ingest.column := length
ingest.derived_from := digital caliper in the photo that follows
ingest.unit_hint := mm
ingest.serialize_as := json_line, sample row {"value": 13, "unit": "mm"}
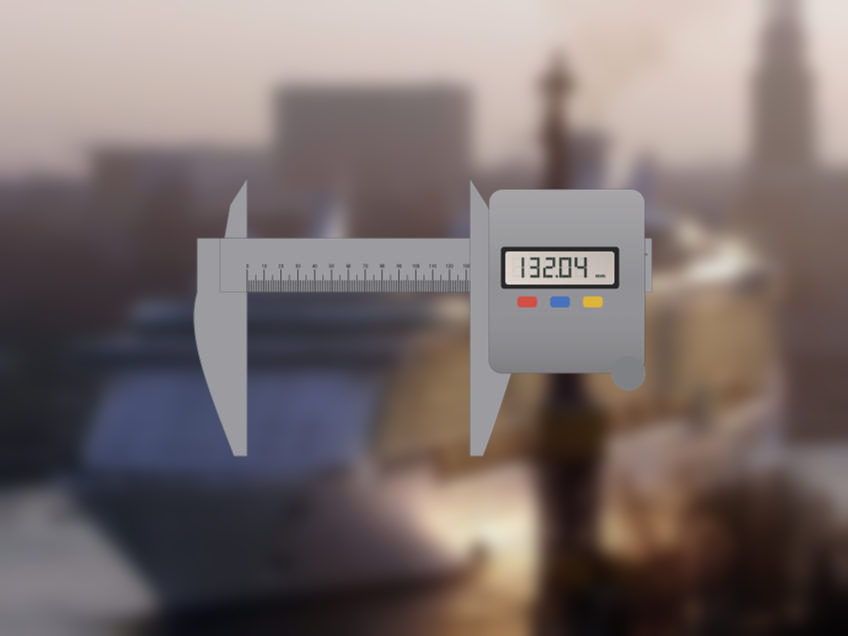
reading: {"value": 132.04, "unit": "mm"}
